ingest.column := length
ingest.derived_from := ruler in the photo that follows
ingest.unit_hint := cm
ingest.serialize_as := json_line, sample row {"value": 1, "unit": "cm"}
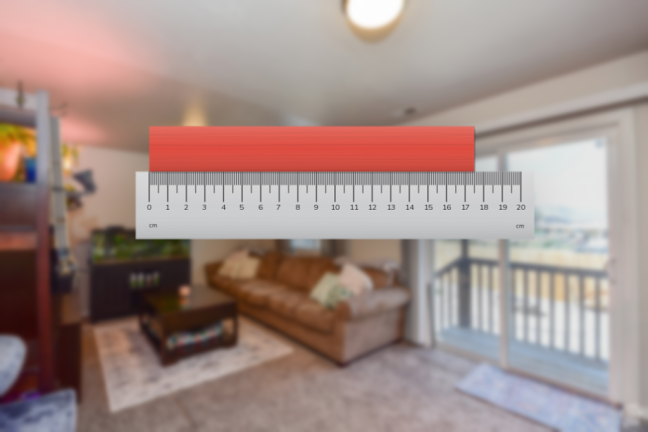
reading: {"value": 17.5, "unit": "cm"}
